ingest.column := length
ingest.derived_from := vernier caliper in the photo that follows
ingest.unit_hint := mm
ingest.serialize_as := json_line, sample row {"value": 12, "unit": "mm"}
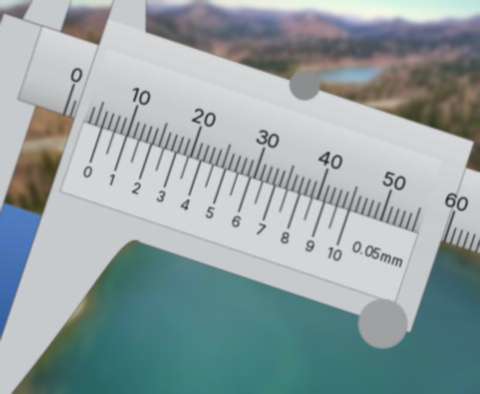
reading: {"value": 6.0, "unit": "mm"}
